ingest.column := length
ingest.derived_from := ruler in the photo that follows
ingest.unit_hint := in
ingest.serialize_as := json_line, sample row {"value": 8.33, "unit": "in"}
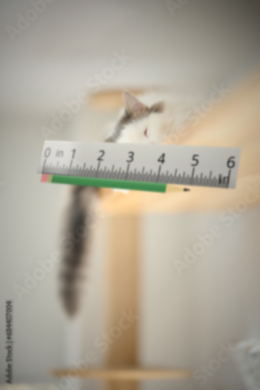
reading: {"value": 5, "unit": "in"}
